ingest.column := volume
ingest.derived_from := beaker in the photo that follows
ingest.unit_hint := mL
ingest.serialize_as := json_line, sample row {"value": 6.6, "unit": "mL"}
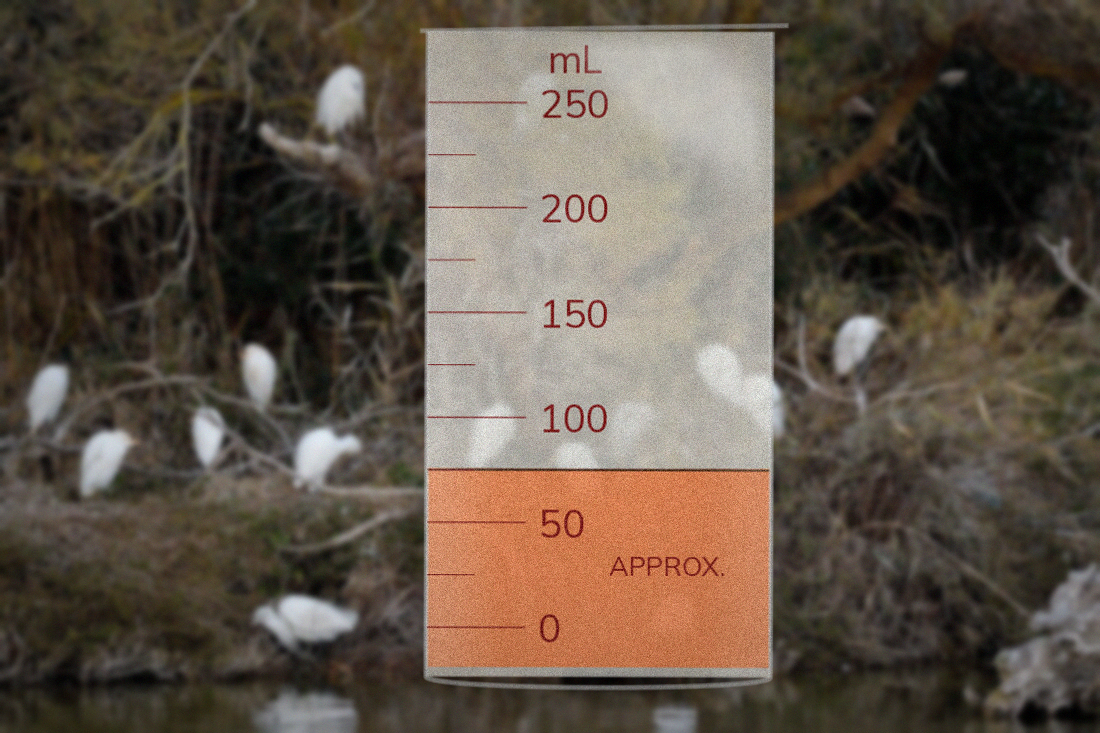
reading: {"value": 75, "unit": "mL"}
